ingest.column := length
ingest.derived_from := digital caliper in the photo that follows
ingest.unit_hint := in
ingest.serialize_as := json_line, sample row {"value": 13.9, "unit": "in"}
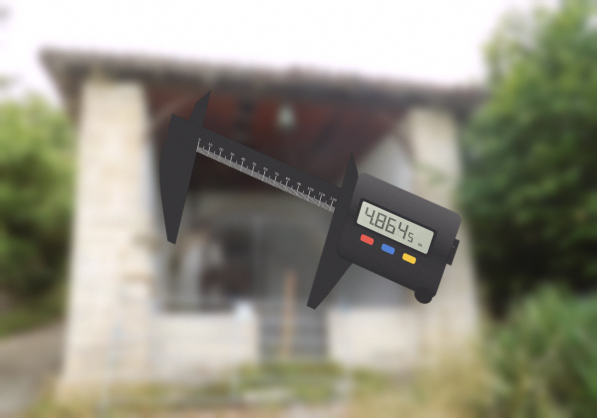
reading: {"value": 4.8645, "unit": "in"}
